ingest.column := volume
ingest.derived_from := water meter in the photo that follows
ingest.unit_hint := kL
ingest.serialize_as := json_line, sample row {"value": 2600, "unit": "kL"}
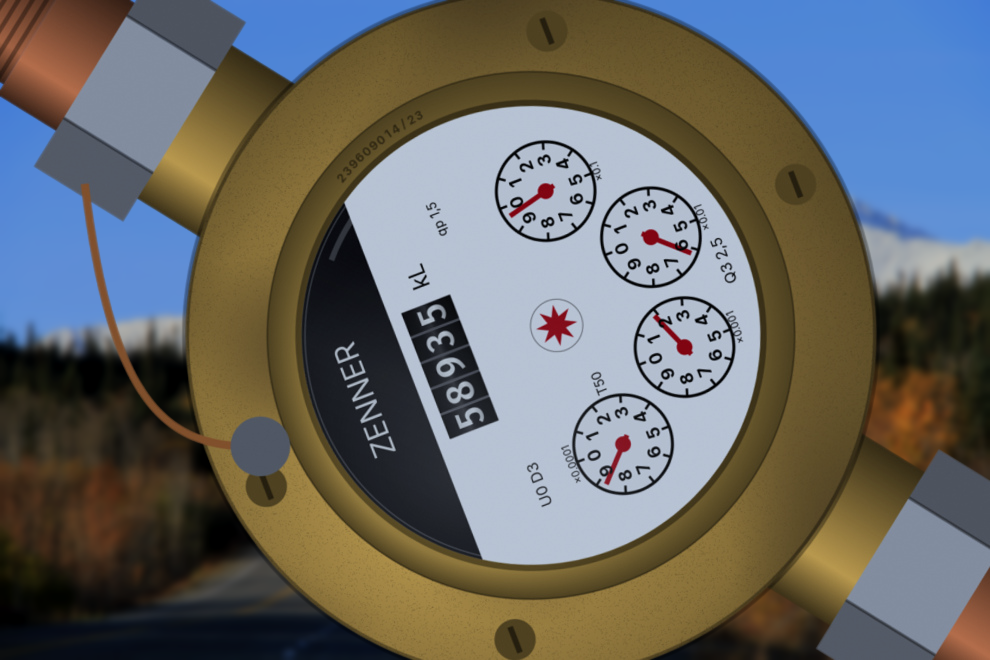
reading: {"value": 58934.9618, "unit": "kL"}
